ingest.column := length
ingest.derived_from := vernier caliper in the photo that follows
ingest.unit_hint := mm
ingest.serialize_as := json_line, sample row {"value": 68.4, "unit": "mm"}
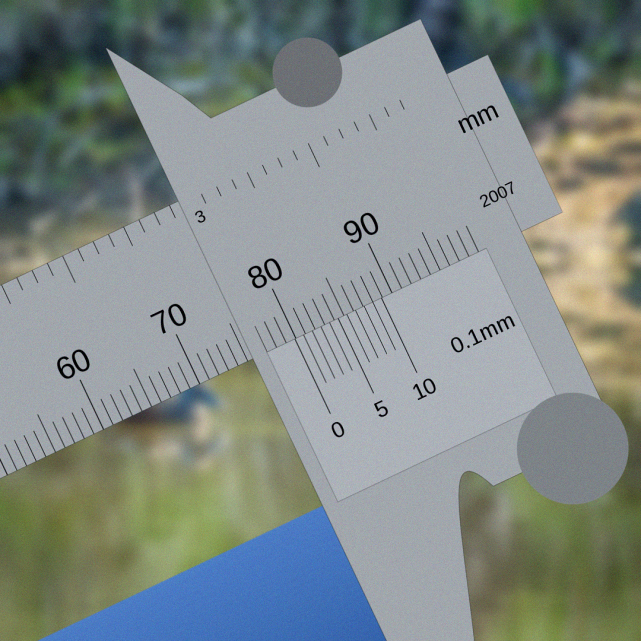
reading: {"value": 79.9, "unit": "mm"}
